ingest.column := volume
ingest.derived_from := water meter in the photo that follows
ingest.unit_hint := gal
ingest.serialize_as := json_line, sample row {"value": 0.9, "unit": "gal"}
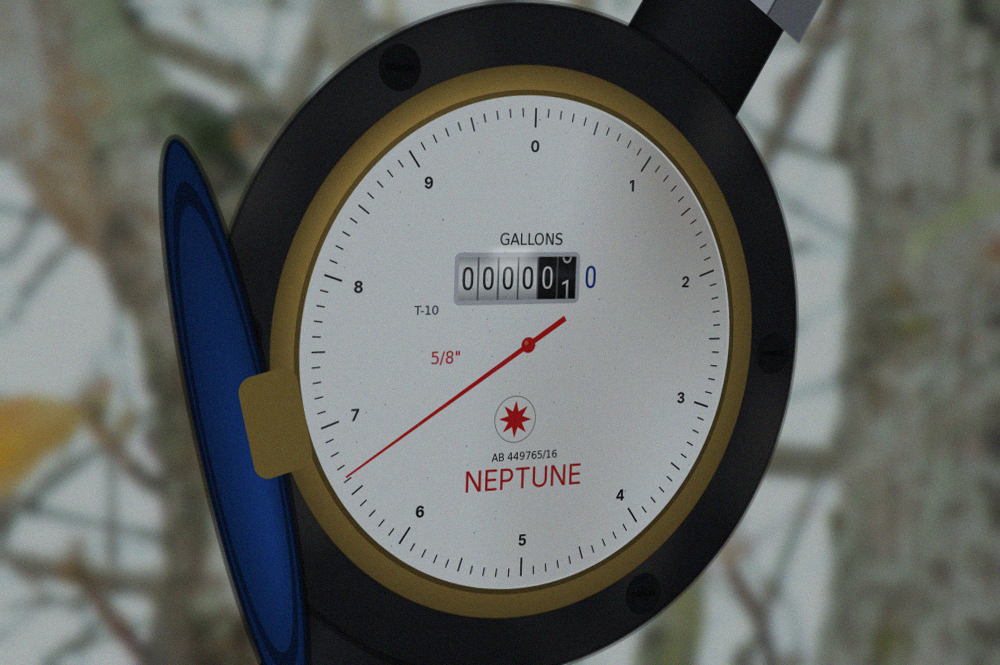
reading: {"value": 6.6, "unit": "gal"}
